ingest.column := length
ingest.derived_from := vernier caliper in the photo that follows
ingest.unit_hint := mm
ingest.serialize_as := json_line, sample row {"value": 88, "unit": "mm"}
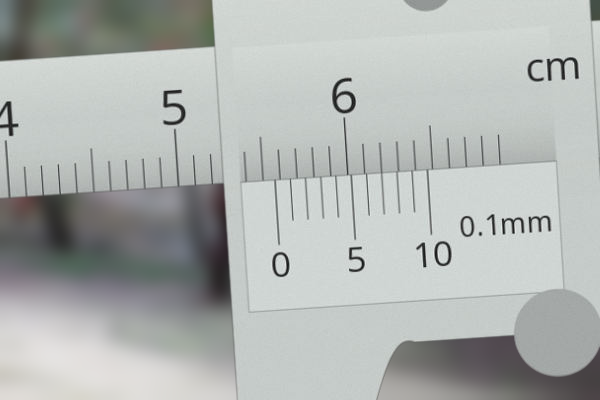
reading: {"value": 55.7, "unit": "mm"}
